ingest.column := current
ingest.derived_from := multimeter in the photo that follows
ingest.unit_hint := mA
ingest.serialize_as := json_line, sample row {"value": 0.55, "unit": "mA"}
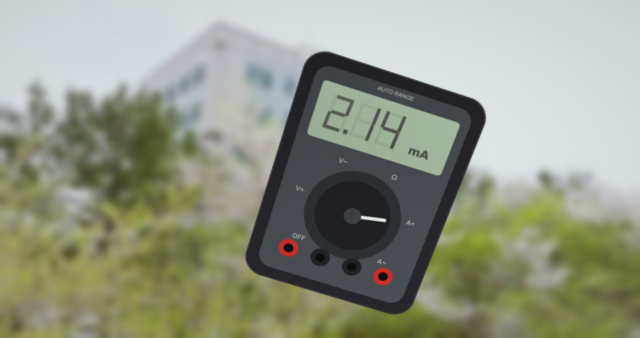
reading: {"value": 2.14, "unit": "mA"}
